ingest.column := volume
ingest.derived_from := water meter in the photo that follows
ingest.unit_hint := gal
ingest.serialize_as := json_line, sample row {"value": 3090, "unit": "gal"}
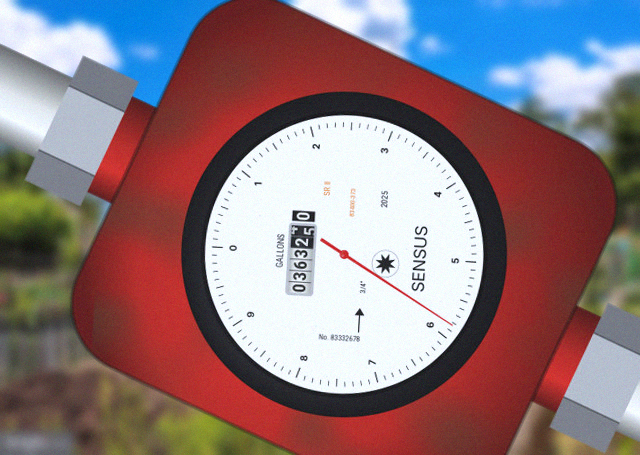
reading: {"value": 363245.8, "unit": "gal"}
